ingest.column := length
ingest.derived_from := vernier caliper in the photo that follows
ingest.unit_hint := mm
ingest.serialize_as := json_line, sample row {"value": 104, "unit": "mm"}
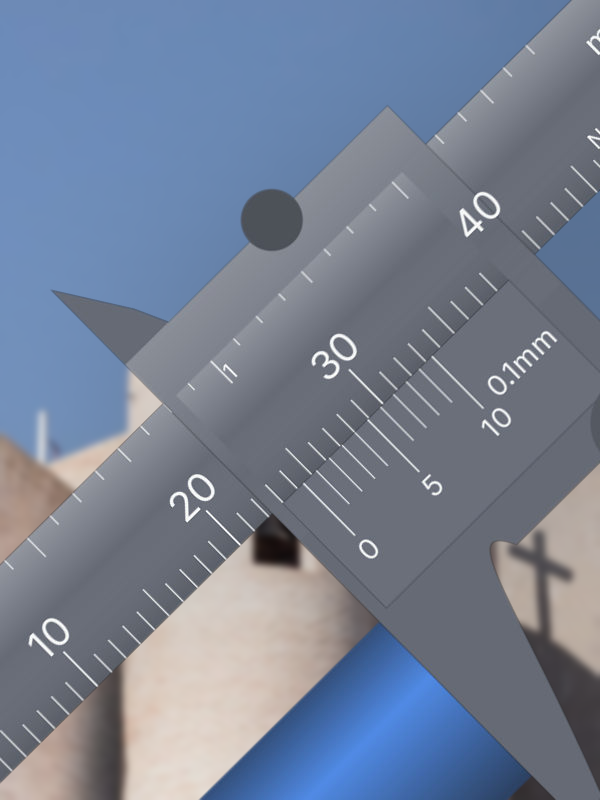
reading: {"value": 24.4, "unit": "mm"}
